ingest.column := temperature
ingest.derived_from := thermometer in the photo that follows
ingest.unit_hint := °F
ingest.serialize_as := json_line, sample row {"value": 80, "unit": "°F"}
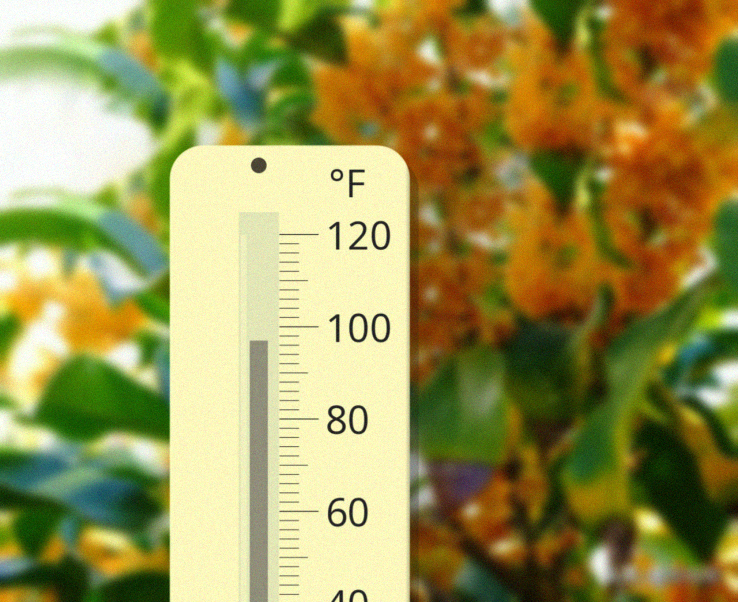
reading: {"value": 97, "unit": "°F"}
